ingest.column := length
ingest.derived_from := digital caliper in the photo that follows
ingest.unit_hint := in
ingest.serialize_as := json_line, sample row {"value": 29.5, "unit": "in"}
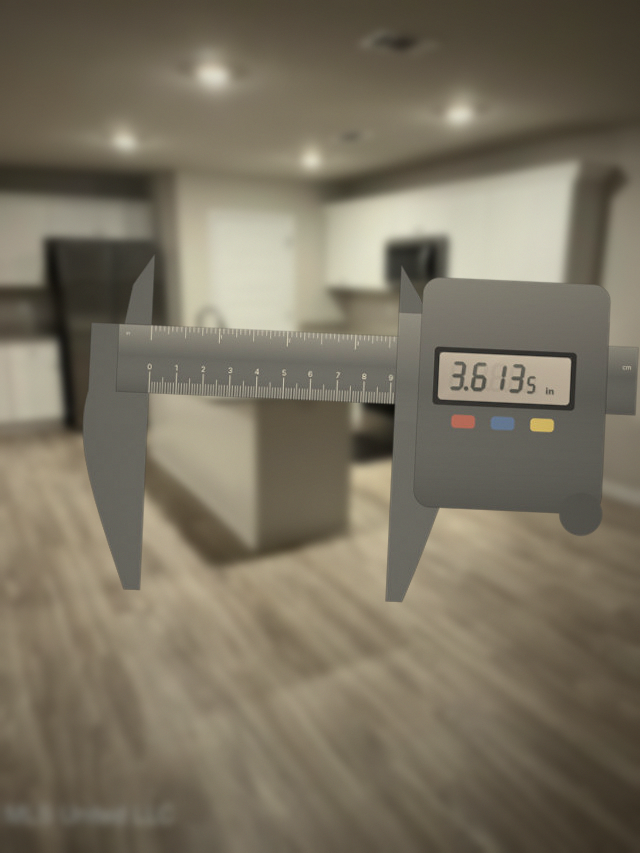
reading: {"value": 3.6135, "unit": "in"}
